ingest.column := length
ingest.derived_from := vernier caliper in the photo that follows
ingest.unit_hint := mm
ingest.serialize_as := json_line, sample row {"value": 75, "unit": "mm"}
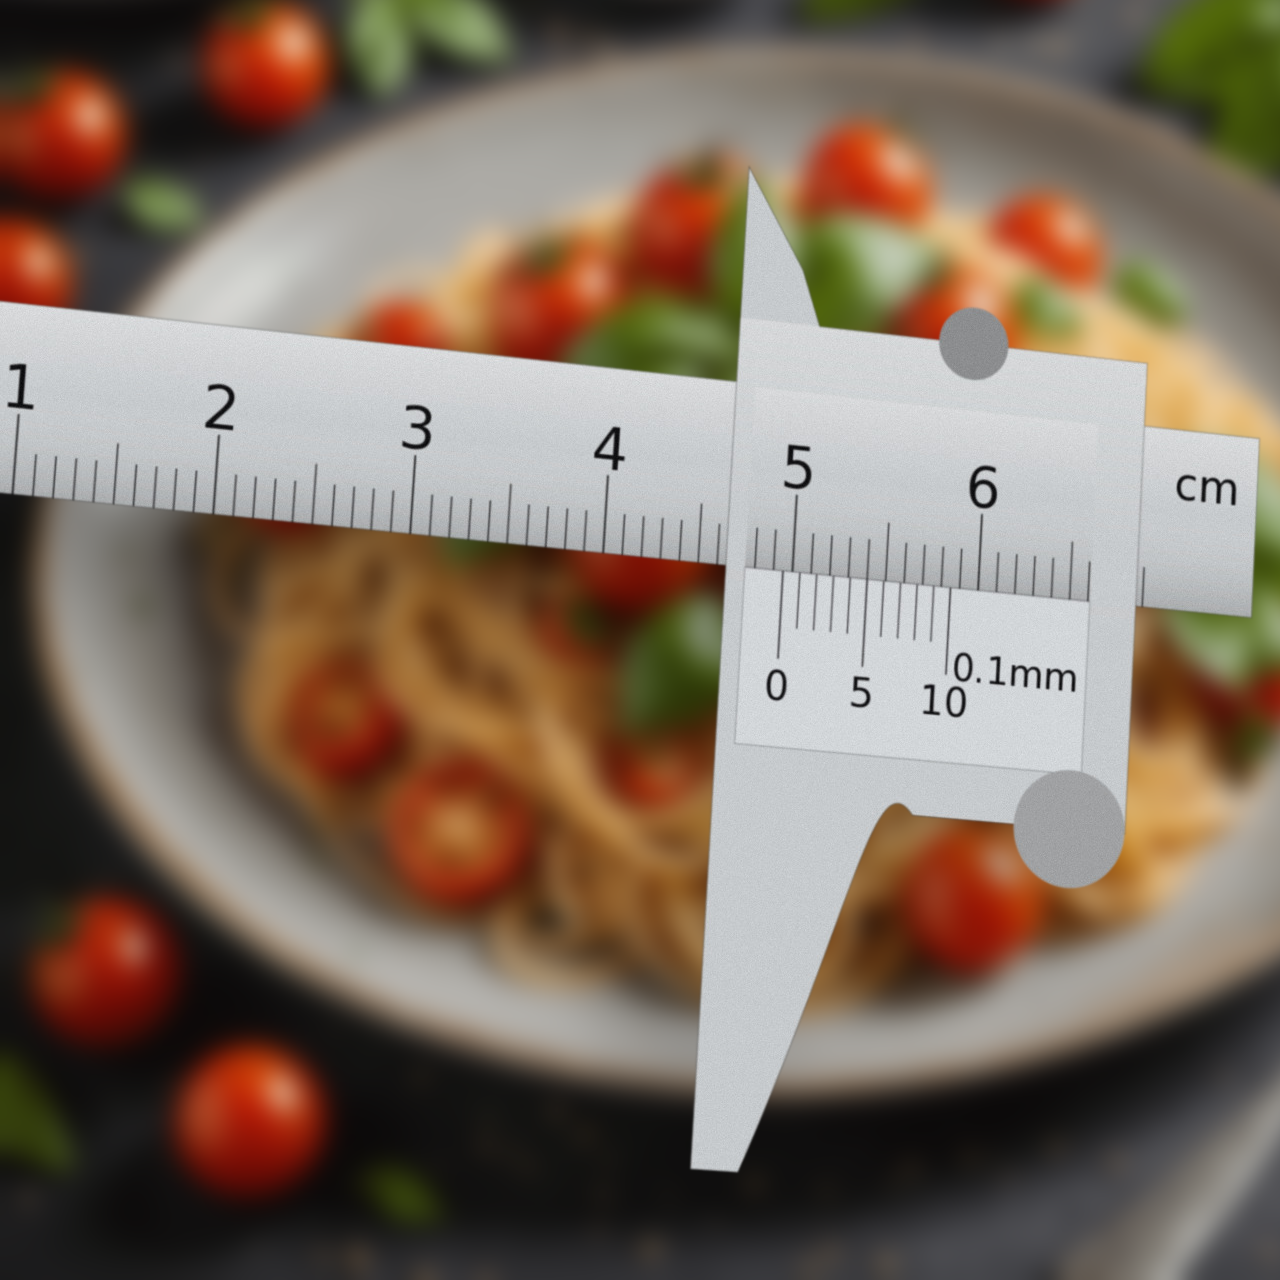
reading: {"value": 49.5, "unit": "mm"}
